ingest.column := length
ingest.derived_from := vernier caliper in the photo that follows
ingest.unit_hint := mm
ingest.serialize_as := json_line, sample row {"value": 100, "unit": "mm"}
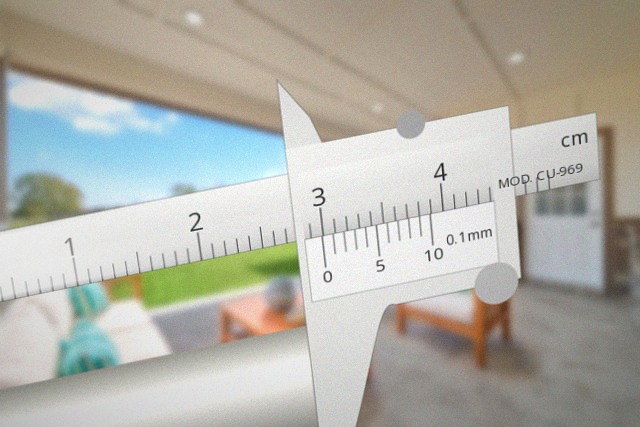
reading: {"value": 29.9, "unit": "mm"}
